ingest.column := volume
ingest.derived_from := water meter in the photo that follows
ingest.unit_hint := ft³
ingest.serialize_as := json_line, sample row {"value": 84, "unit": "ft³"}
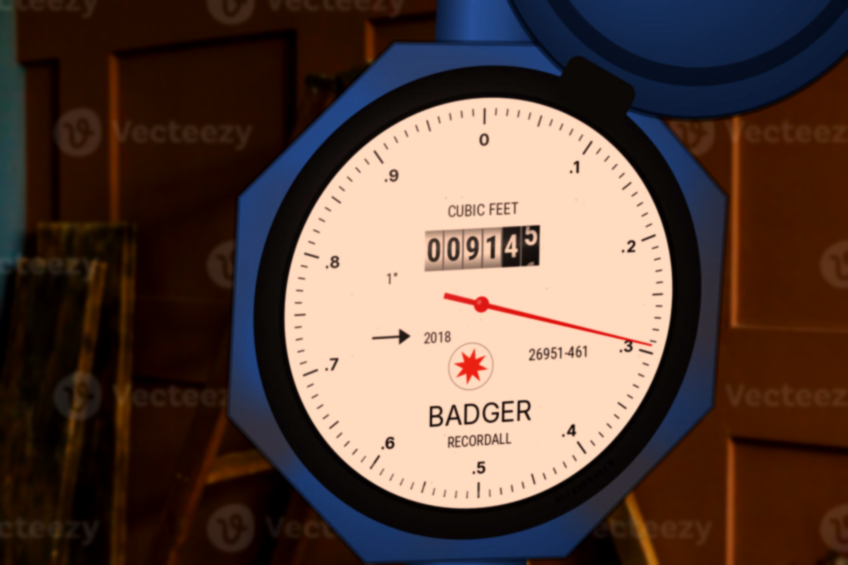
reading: {"value": 9145.29, "unit": "ft³"}
